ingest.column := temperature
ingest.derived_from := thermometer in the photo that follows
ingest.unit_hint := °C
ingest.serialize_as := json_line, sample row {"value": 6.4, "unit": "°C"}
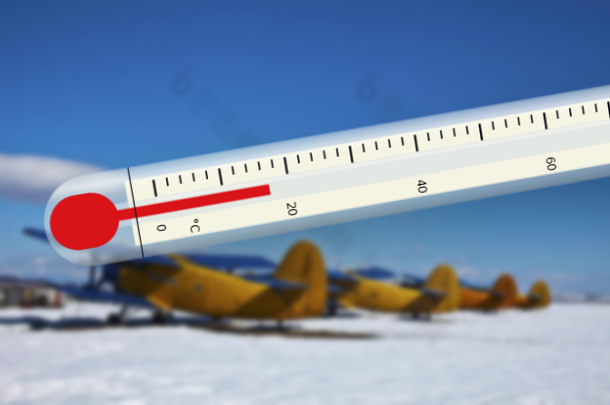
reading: {"value": 17, "unit": "°C"}
